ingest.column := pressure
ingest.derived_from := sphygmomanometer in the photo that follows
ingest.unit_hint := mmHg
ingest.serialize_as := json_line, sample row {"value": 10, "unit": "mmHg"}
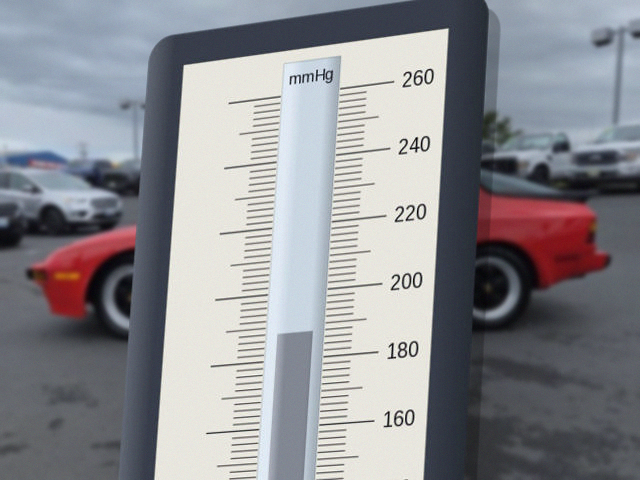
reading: {"value": 188, "unit": "mmHg"}
